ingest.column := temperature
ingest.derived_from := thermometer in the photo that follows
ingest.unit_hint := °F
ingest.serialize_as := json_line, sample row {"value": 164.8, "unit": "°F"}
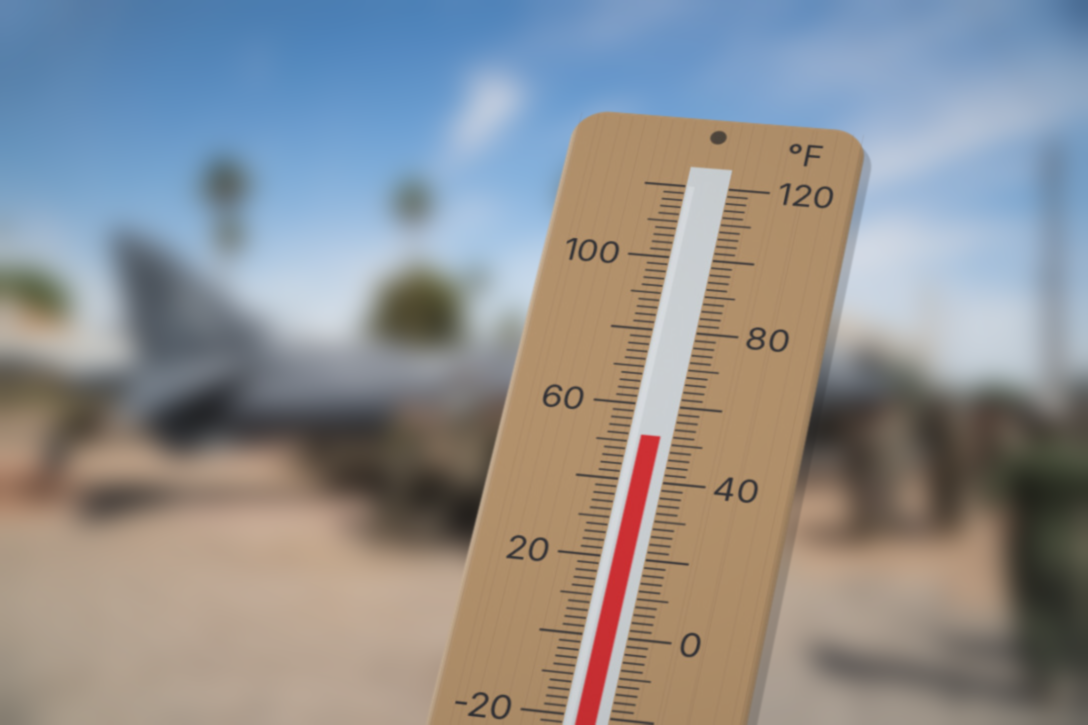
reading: {"value": 52, "unit": "°F"}
